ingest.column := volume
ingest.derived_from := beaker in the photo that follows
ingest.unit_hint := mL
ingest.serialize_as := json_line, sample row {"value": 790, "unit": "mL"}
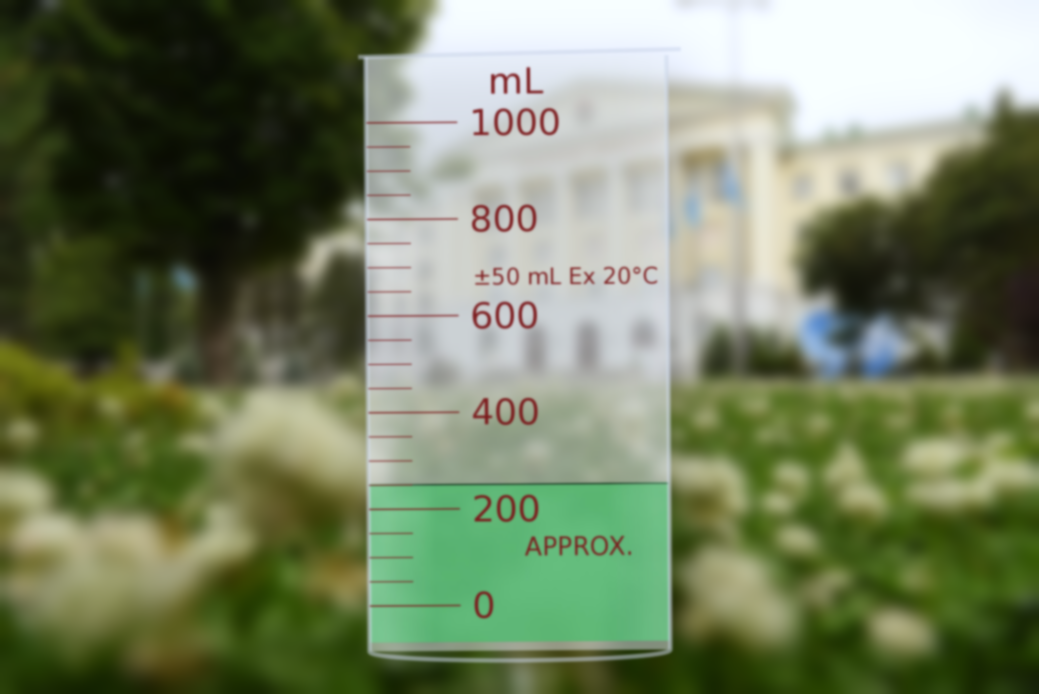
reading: {"value": 250, "unit": "mL"}
